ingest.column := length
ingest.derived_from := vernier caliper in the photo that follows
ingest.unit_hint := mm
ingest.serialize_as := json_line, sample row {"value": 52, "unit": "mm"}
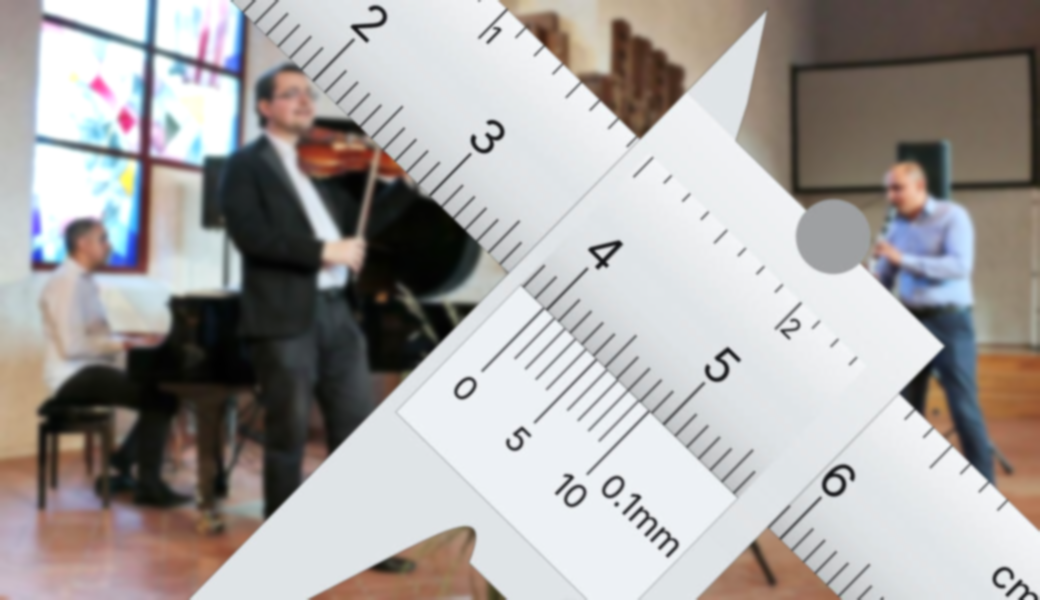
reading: {"value": 39.8, "unit": "mm"}
